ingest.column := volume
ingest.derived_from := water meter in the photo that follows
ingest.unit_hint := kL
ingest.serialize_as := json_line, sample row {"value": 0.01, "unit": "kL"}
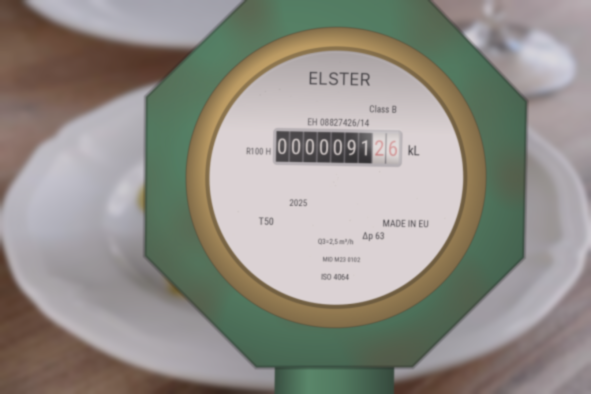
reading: {"value": 91.26, "unit": "kL"}
